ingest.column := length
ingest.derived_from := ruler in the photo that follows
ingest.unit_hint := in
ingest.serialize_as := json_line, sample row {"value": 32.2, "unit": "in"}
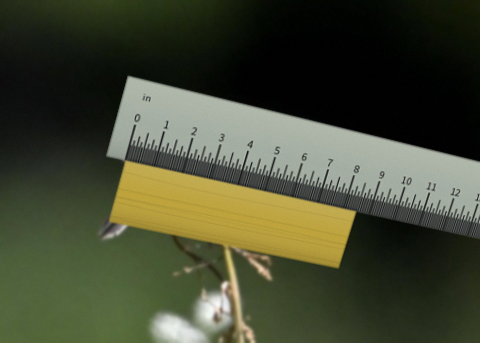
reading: {"value": 8.5, "unit": "in"}
